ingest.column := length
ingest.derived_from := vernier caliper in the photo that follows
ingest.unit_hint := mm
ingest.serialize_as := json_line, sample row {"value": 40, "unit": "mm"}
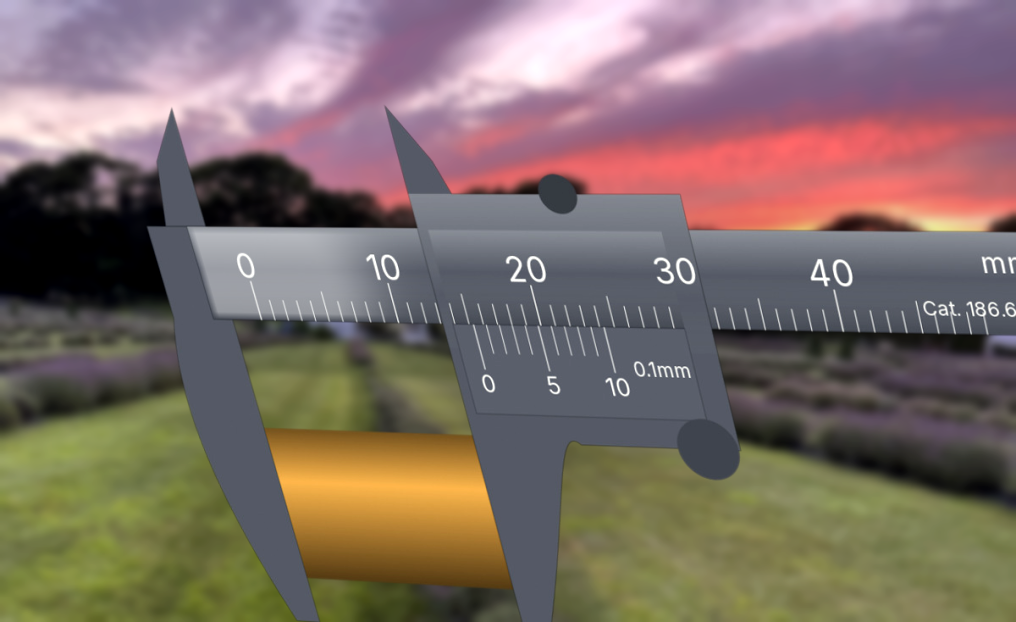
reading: {"value": 15.3, "unit": "mm"}
